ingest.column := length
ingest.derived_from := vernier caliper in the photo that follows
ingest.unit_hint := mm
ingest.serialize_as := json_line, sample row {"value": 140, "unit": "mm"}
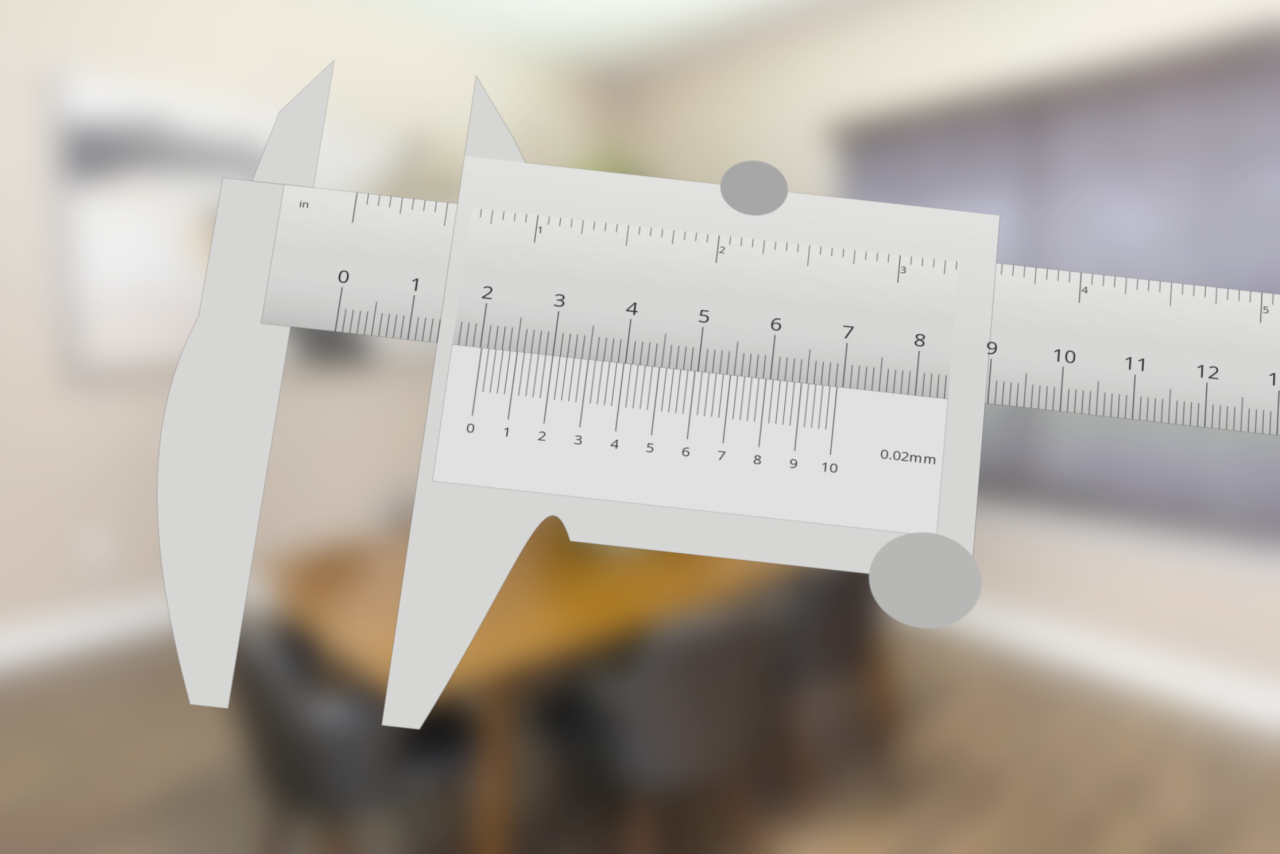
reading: {"value": 20.2, "unit": "mm"}
